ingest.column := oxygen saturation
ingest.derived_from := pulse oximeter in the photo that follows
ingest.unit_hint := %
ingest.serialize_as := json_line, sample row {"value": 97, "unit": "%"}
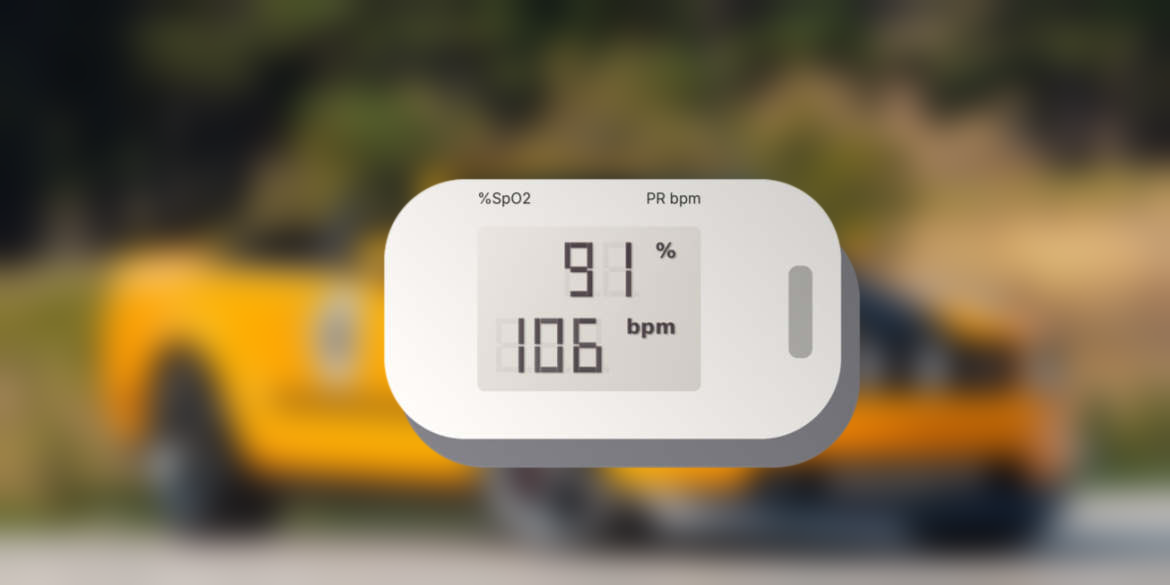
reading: {"value": 91, "unit": "%"}
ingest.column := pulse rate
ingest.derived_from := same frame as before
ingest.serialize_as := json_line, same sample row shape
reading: {"value": 106, "unit": "bpm"}
